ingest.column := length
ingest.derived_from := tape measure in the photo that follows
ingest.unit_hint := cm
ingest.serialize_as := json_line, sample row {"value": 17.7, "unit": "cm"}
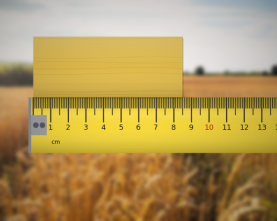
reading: {"value": 8.5, "unit": "cm"}
